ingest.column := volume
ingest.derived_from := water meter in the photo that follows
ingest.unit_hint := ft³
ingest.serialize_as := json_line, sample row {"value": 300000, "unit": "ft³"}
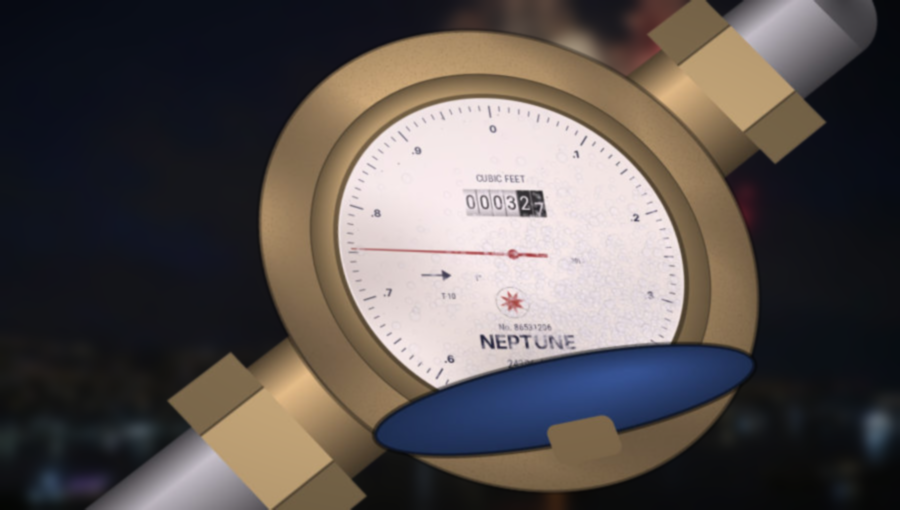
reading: {"value": 326.75, "unit": "ft³"}
